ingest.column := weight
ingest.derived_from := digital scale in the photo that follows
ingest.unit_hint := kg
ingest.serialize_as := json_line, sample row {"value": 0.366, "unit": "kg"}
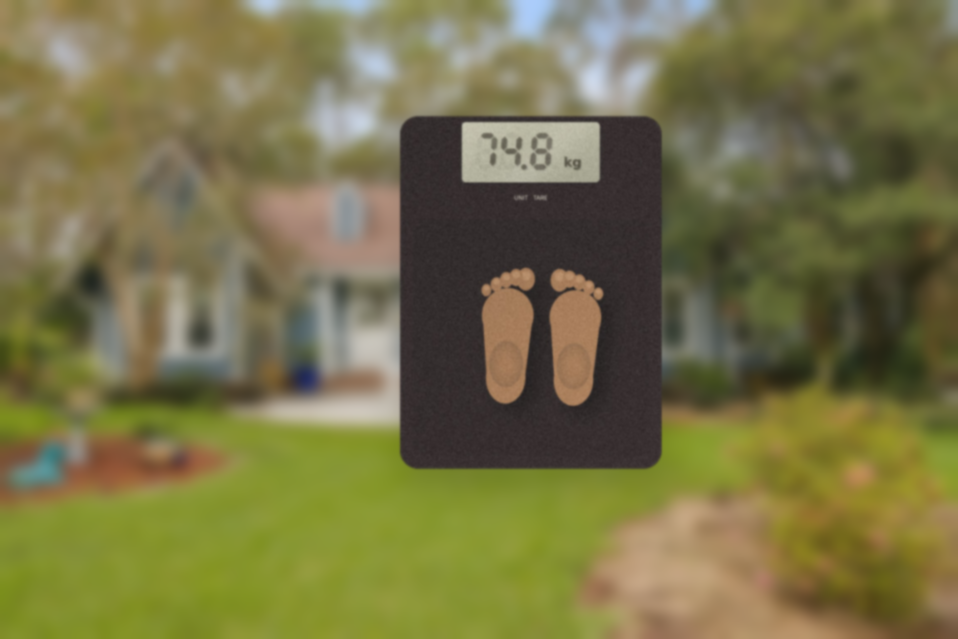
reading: {"value": 74.8, "unit": "kg"}
